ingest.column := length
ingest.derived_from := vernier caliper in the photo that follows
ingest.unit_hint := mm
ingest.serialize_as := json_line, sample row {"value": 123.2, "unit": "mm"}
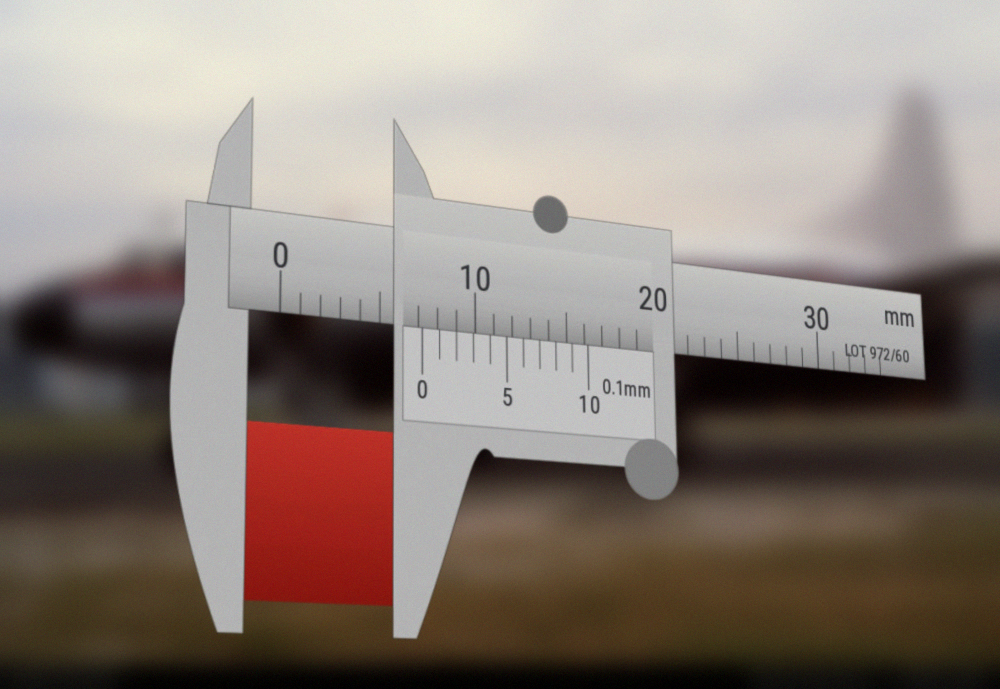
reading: {"value": 7.2, "unit": "mm"}
